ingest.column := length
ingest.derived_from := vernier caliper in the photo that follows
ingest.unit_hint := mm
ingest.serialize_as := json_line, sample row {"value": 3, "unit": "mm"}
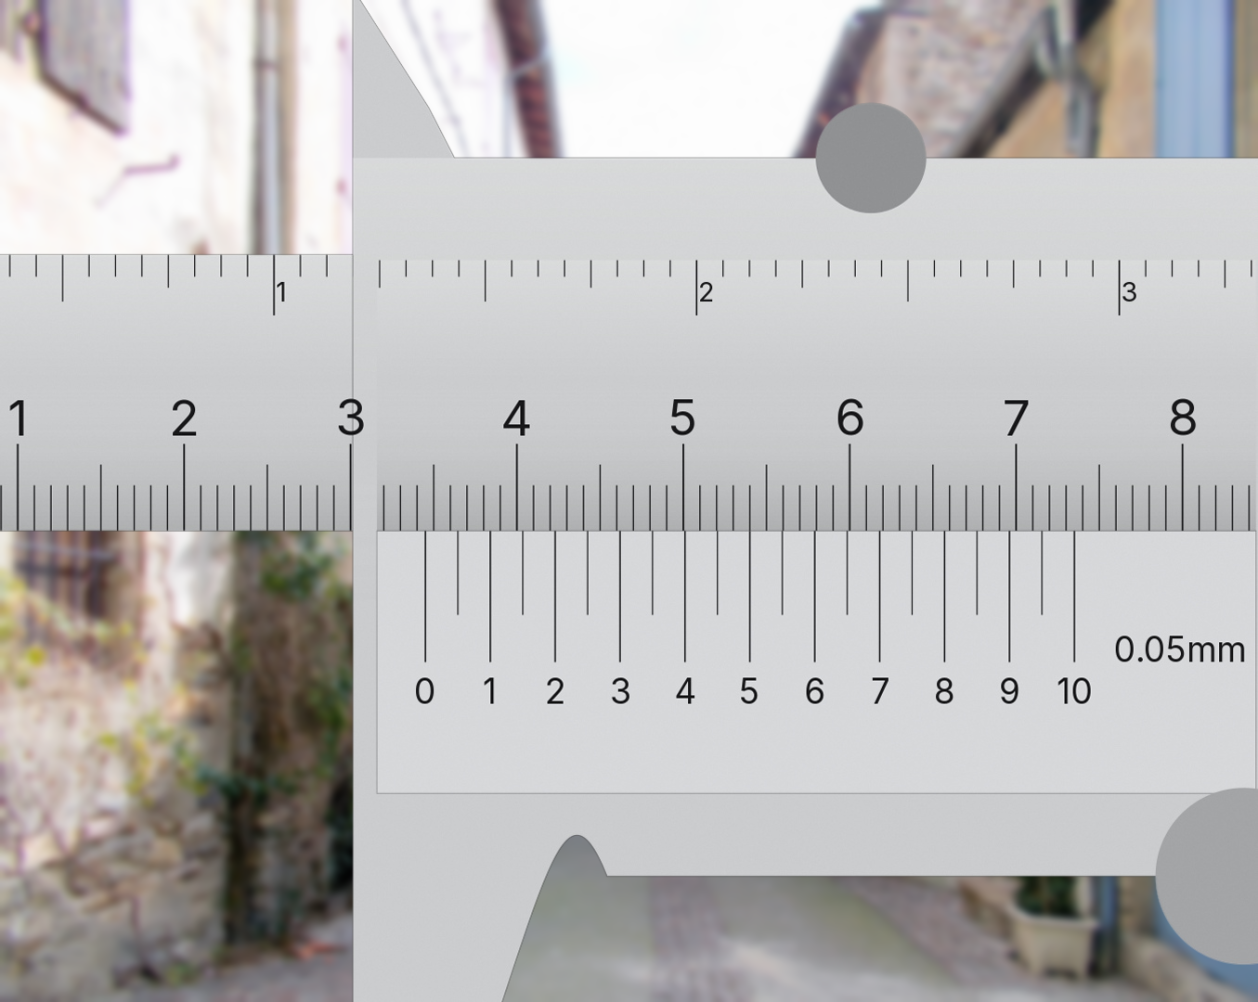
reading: {"value": 34.5, "unit": "mm"}
